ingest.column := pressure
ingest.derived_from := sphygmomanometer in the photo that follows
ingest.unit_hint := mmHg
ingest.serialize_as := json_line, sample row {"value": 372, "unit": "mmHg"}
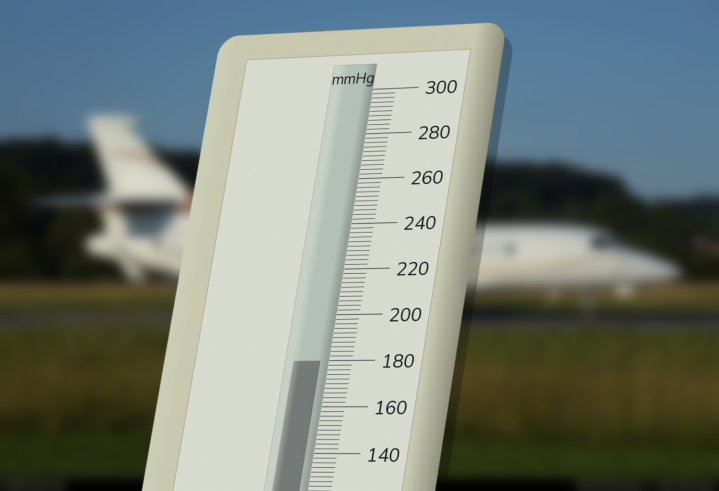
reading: {"value": 180, "unit": "mmHg"}
